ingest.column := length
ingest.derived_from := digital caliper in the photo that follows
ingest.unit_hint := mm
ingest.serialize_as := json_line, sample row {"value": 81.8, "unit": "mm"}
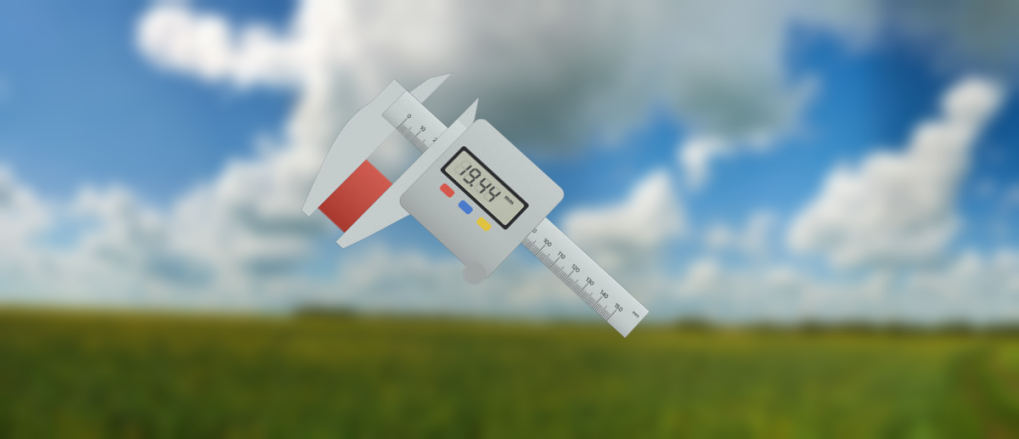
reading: {"value": 19.44, "unit": "mm"}
